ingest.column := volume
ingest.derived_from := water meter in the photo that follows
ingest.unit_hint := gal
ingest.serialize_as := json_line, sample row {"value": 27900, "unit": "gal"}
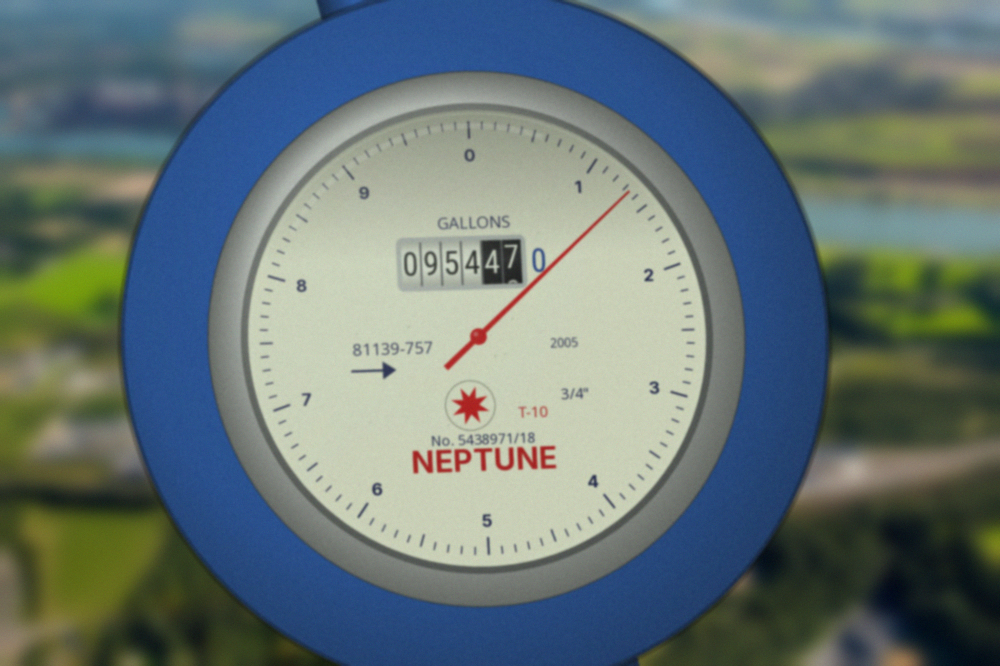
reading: {"value": 954471.3, "unit": "gal"}
